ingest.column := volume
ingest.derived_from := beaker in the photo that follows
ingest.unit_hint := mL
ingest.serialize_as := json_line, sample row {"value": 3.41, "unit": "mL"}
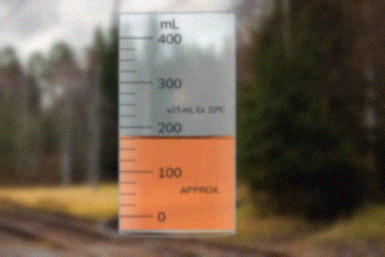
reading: {"value": 175, "unit": "mL"}
